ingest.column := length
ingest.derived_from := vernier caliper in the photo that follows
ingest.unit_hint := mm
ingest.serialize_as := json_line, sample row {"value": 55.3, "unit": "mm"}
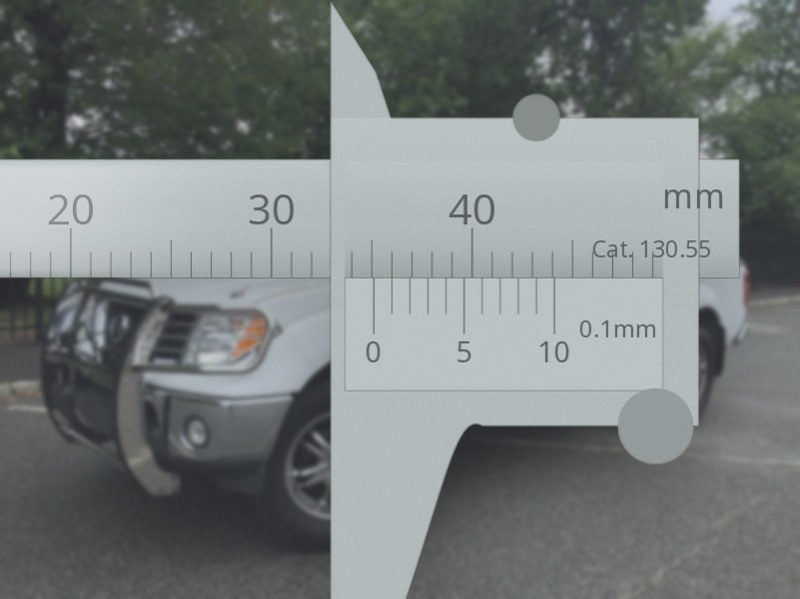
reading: {"value": 35.1, "unit": "mm"}
